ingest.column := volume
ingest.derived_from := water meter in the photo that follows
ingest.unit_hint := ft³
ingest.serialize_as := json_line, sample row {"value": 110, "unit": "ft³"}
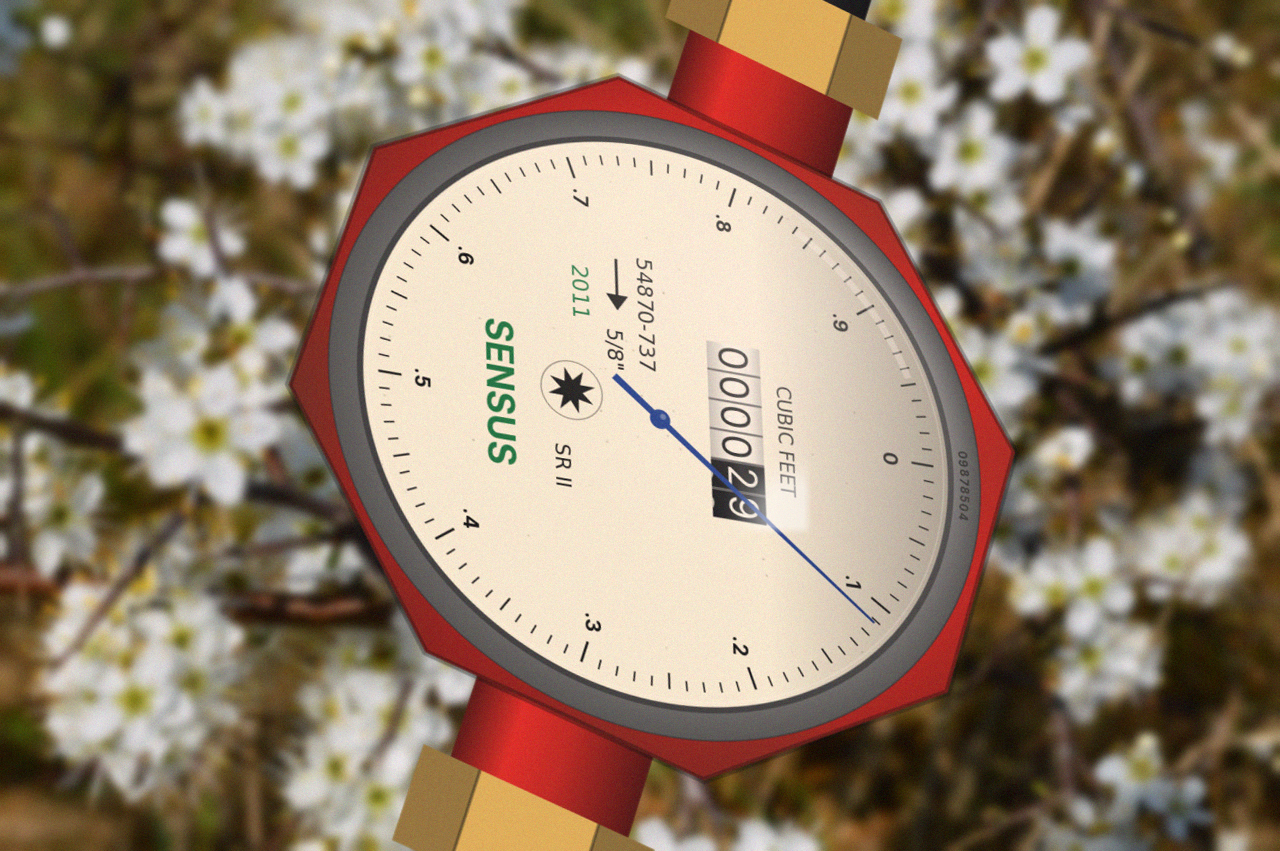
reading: {"value": 29.11, "unit": "ft³"}
